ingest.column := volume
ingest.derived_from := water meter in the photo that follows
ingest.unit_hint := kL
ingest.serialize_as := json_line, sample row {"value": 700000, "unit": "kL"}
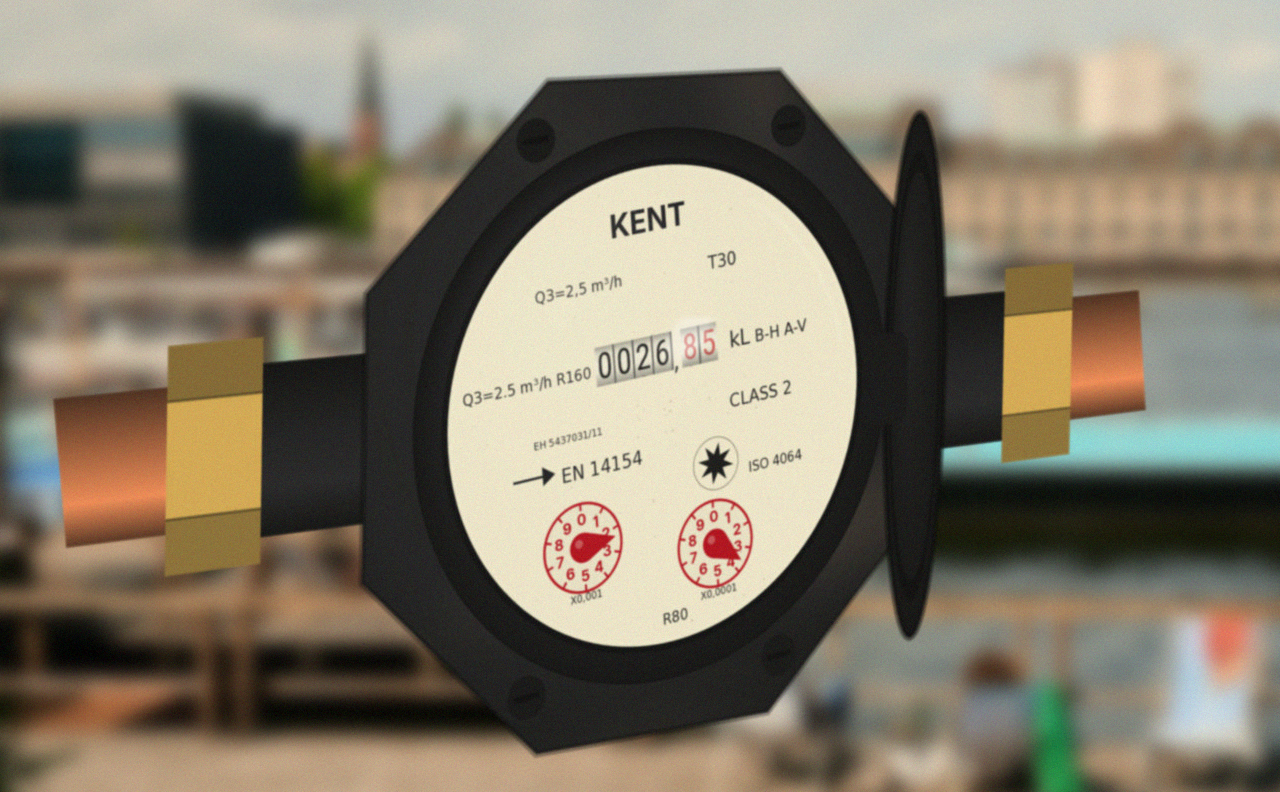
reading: {"value": 26.8523, "unit": "kL"}
